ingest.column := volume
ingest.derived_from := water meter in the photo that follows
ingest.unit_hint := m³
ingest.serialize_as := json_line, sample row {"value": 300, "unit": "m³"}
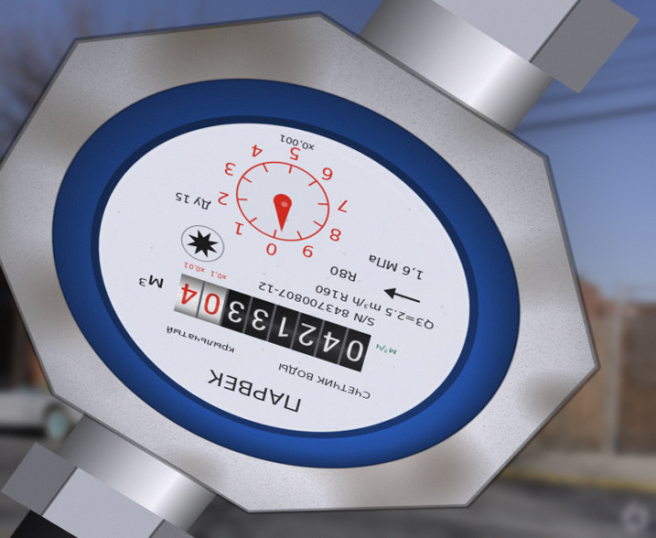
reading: {"value": 42133.039, "unit": "m³"}
